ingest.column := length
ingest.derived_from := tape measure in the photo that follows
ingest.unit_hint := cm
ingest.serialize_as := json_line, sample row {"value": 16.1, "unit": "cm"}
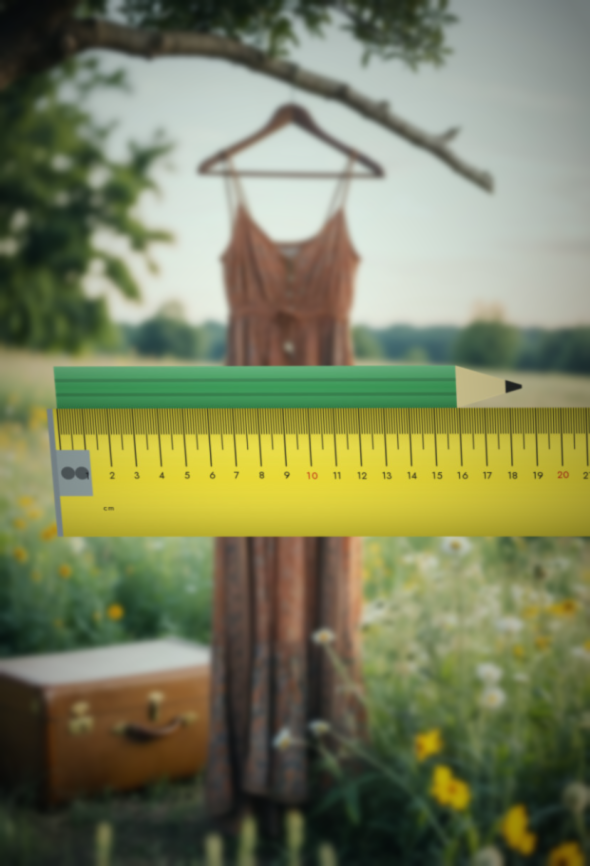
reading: {"value": 18.5, "unit": "cm"}
